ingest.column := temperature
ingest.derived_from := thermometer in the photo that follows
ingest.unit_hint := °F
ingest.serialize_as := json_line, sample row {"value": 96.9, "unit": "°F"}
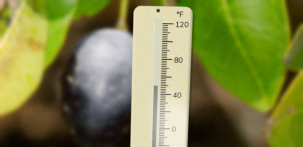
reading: {"value": 50, "unit": "°F"}
